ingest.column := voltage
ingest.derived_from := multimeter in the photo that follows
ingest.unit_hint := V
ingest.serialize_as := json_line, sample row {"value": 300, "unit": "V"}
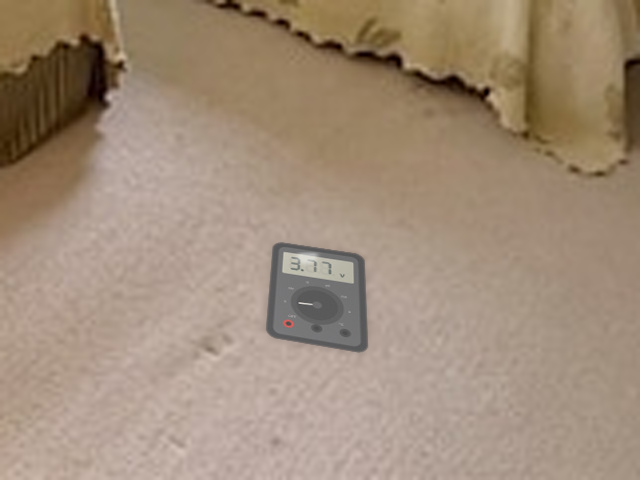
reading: {"value": 3.77, "unit": "V"}
